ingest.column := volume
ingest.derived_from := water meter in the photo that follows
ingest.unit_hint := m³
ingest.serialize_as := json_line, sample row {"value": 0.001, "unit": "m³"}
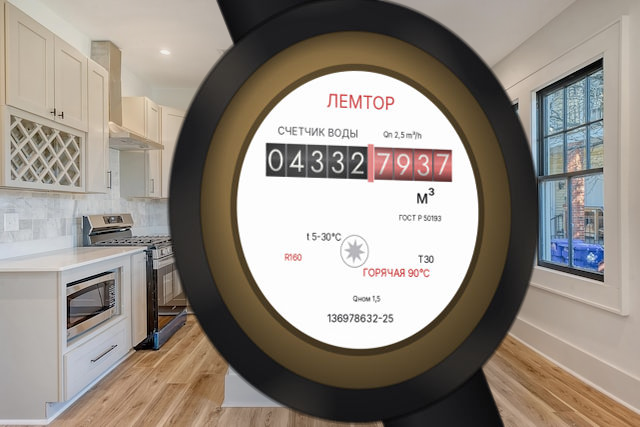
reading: {"value": 4332.7937, "unit": "m³"}
